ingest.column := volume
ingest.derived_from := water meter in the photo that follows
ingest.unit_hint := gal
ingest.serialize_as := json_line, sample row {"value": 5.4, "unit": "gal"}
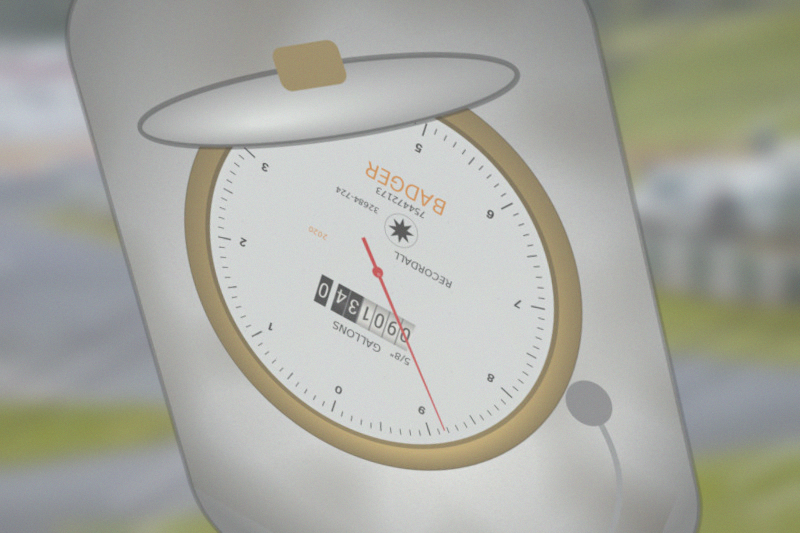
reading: {"value": 901338.8, "unit": "gal"}
